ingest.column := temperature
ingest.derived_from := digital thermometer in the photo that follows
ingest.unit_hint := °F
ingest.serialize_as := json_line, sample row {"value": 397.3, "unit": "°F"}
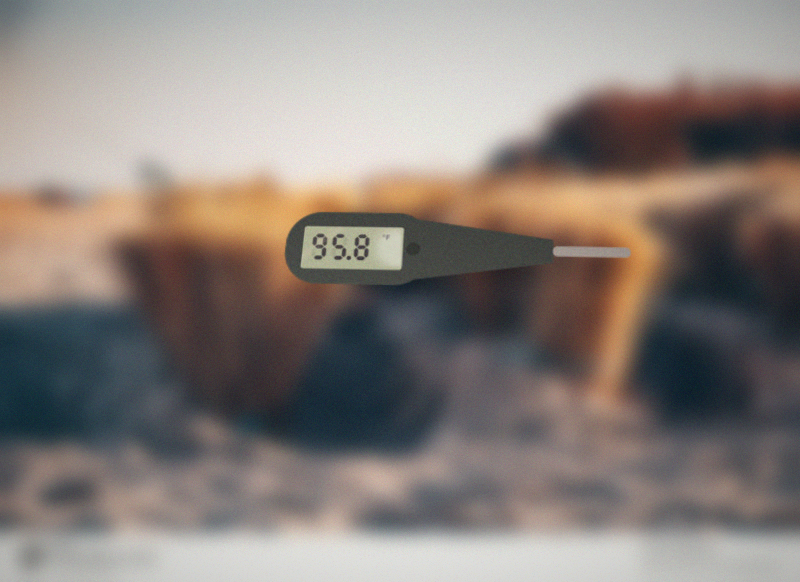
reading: {"value": 95.8, "unit": "°F"}
